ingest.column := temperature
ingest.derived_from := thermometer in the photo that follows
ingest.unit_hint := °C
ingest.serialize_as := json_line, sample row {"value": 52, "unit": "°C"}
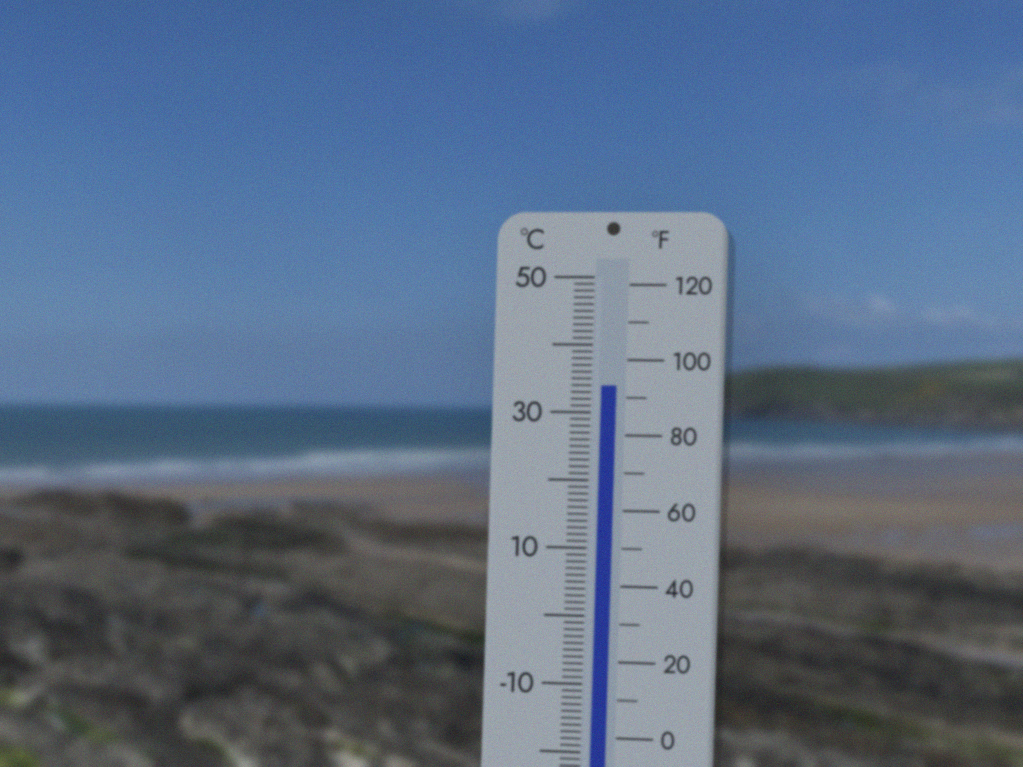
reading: {"value": 34, "unit": "°C"}
